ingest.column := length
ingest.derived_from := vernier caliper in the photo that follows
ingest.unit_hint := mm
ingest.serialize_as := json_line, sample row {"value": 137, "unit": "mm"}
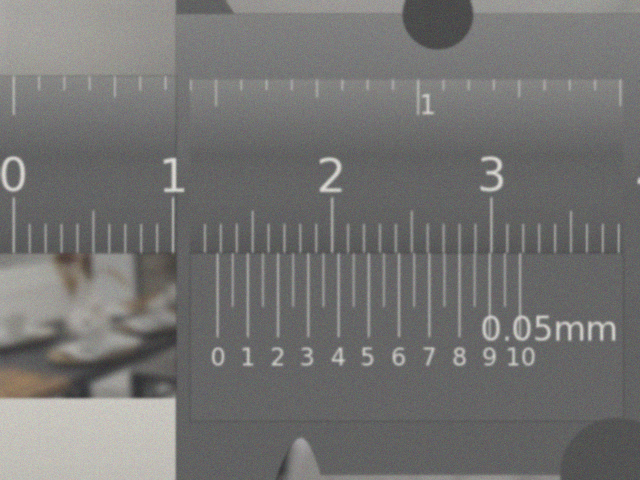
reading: {"value": 12.8, "unit": "mm"}
